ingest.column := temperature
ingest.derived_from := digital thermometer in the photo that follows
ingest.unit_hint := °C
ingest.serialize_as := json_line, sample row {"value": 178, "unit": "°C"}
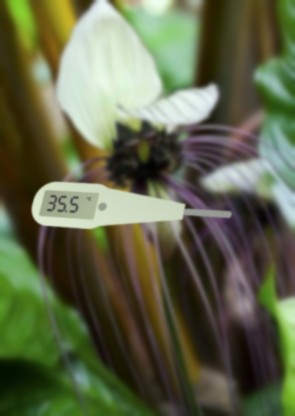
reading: {"value": 35.5, "unit": "°C"}
